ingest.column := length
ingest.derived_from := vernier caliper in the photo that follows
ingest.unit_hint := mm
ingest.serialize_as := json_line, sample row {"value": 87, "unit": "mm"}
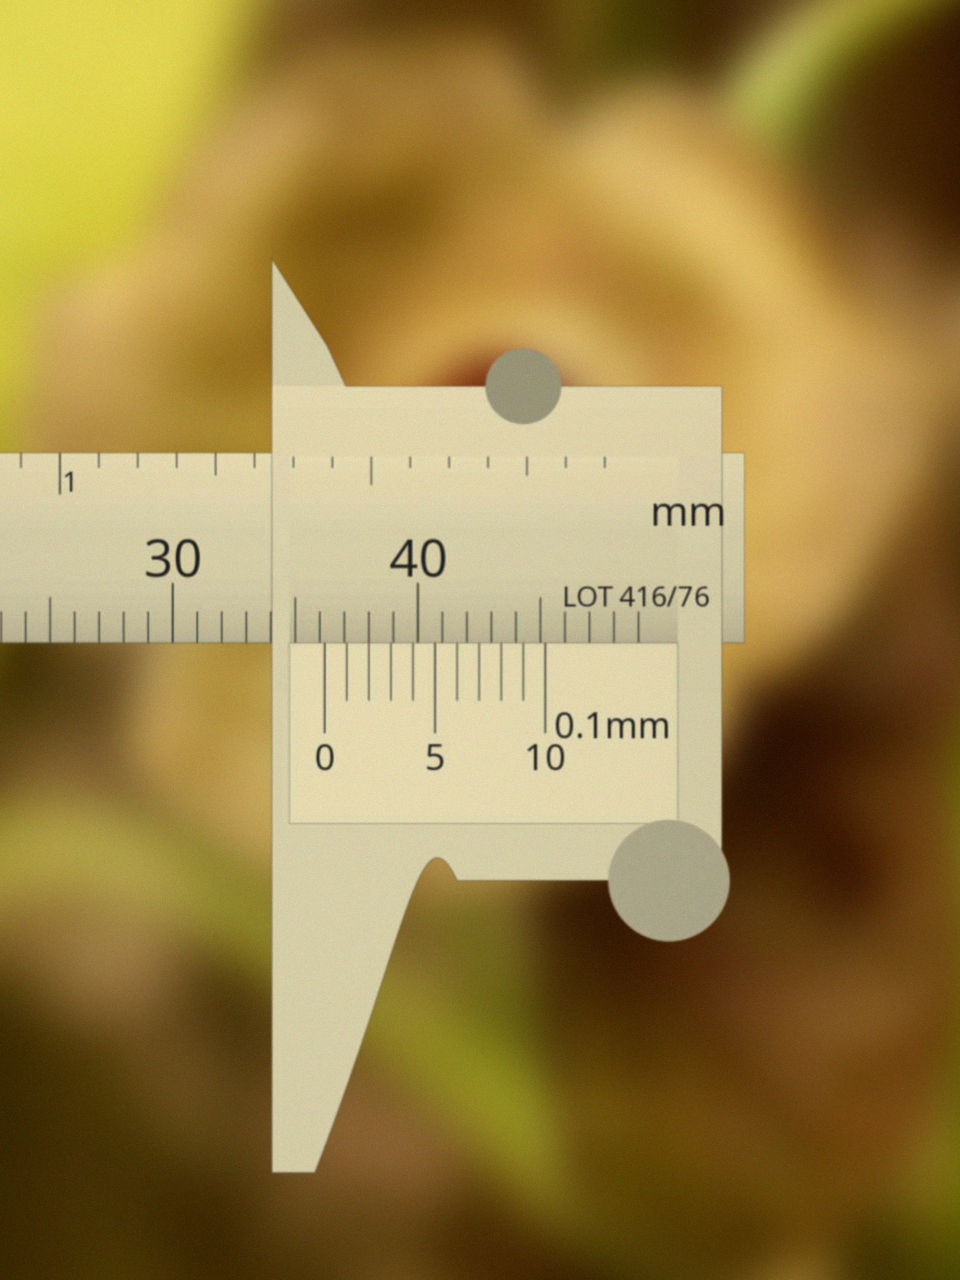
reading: {"value": 36.2, "unit": "mm"}
